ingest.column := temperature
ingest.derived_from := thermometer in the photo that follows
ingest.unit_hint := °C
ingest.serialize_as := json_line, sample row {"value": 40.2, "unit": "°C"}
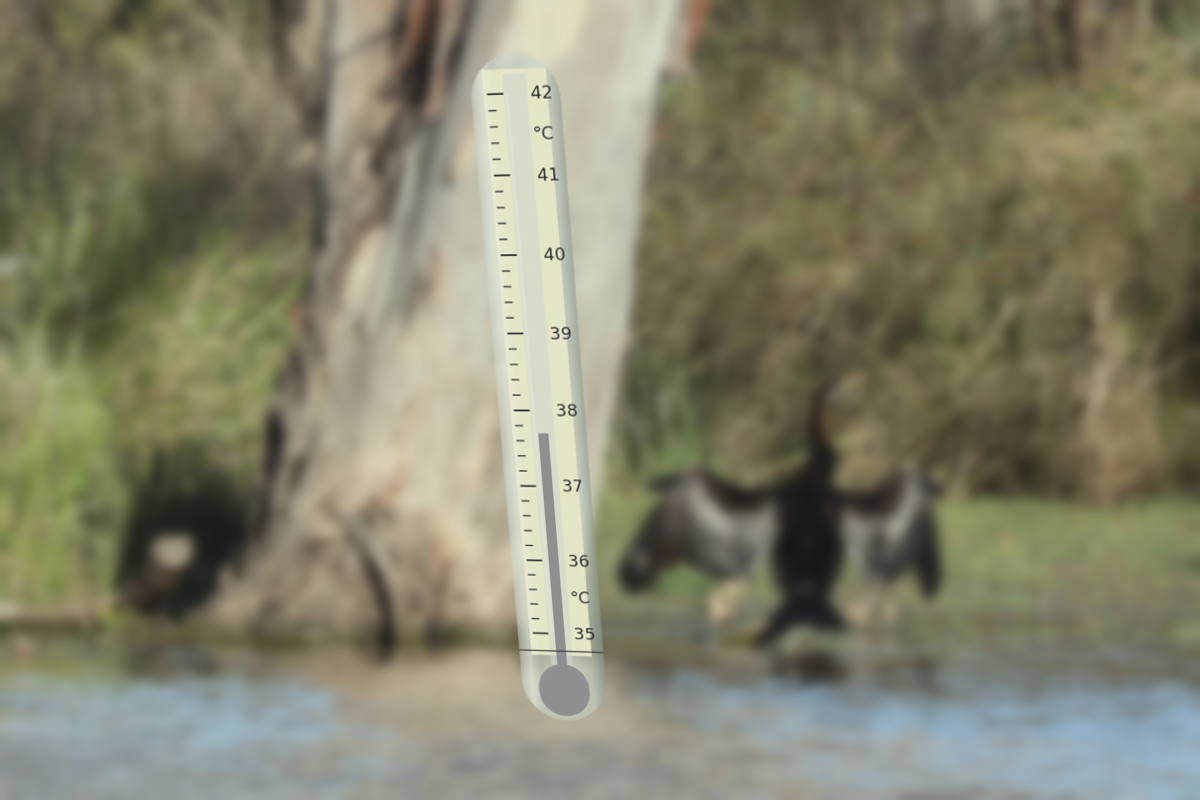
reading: {"value": 37.7, "unit": "°C"}
